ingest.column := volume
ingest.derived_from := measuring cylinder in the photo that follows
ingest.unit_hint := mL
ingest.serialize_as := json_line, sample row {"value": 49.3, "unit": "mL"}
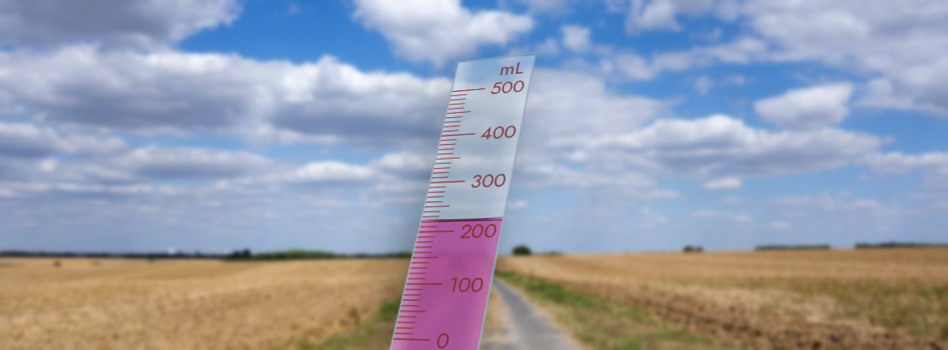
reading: {"value": 220, "unit": "mL"}
